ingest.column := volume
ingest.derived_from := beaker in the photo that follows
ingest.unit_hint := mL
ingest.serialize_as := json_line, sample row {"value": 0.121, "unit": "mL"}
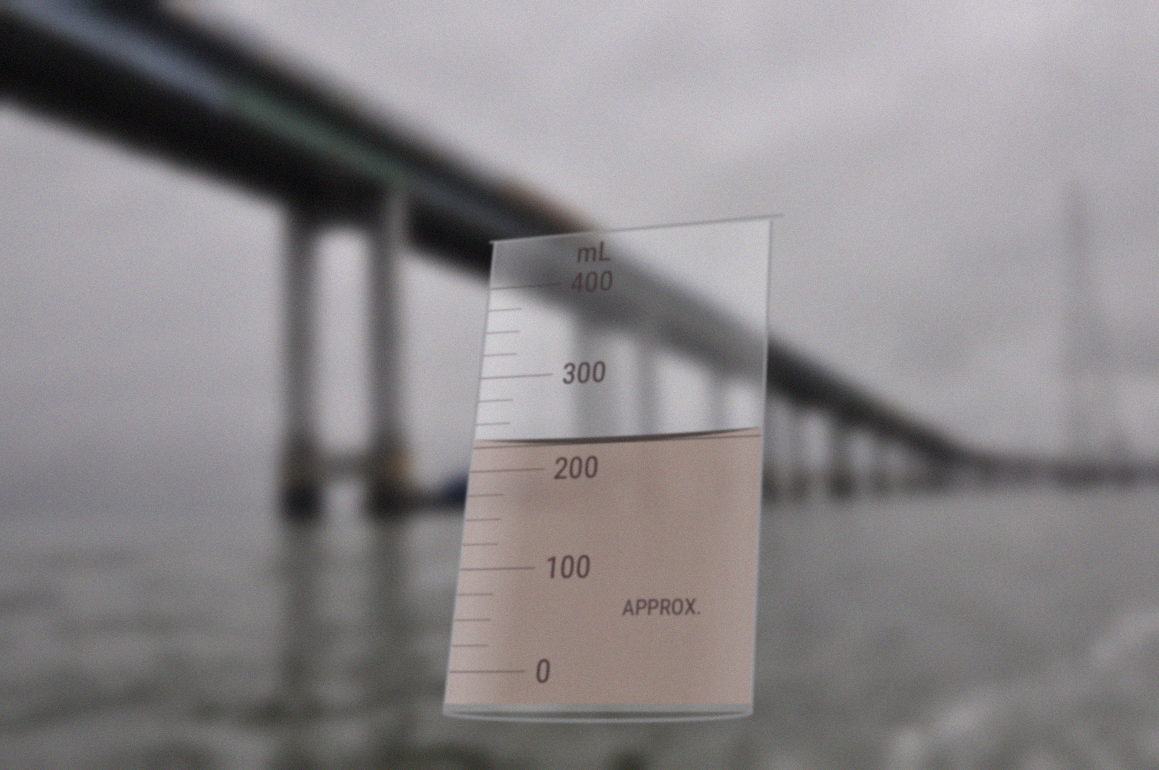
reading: {"value": 225, "unit": "mL"}
